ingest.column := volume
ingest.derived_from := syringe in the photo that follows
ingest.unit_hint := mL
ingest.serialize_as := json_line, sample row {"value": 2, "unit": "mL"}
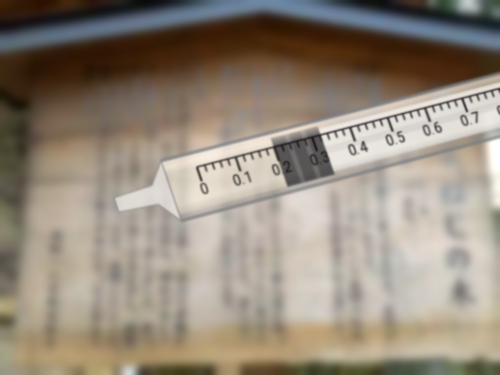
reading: {"value": 0.2, "unit": "mL"}
